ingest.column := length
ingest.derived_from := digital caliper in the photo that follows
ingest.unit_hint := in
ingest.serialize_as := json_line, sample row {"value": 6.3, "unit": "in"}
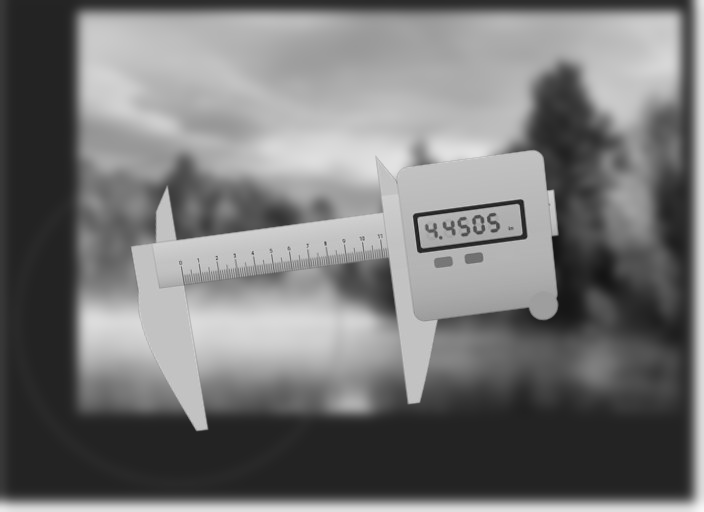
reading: {"value": 4.4505, "unit": "in"}
